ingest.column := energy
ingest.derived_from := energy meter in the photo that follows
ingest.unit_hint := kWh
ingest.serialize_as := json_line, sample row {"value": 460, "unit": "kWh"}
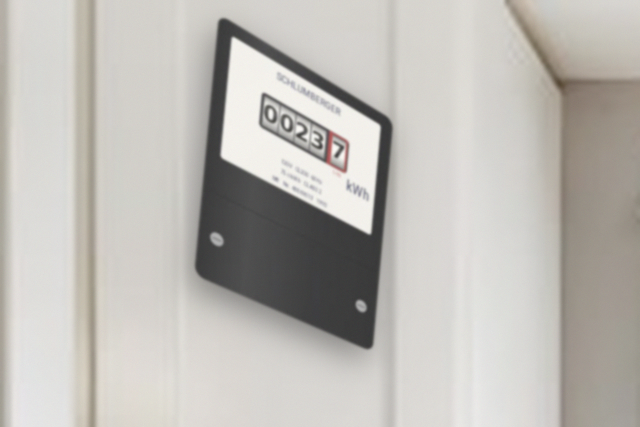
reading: {"value": 23.7, "unit": "kWh"}
